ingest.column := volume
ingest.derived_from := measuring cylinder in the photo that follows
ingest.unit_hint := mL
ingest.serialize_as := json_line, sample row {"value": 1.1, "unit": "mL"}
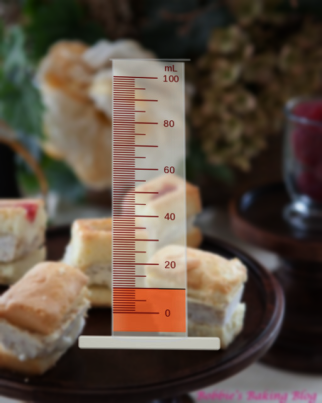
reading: {"value": 10, "unit": "mL"}
